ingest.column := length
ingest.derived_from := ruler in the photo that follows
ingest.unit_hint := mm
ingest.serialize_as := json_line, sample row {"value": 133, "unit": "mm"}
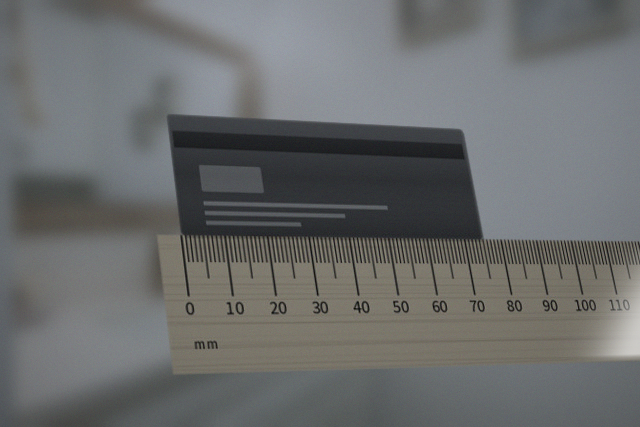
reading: {"value": 75, "unit": "mm"}
